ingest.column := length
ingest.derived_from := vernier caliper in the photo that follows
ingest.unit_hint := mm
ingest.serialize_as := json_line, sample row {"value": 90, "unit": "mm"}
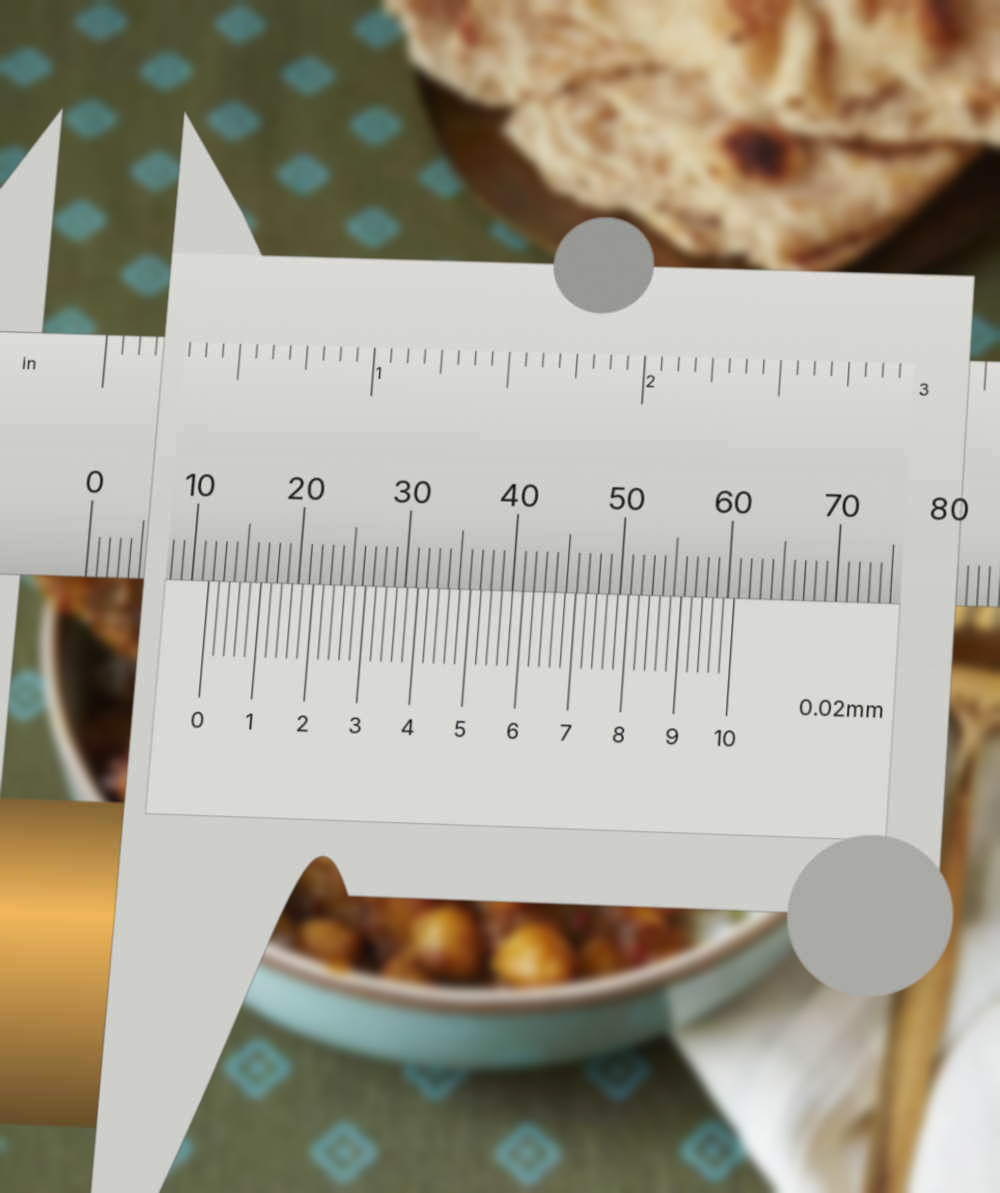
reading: {"value": 11.6, "unit": "mm"}
